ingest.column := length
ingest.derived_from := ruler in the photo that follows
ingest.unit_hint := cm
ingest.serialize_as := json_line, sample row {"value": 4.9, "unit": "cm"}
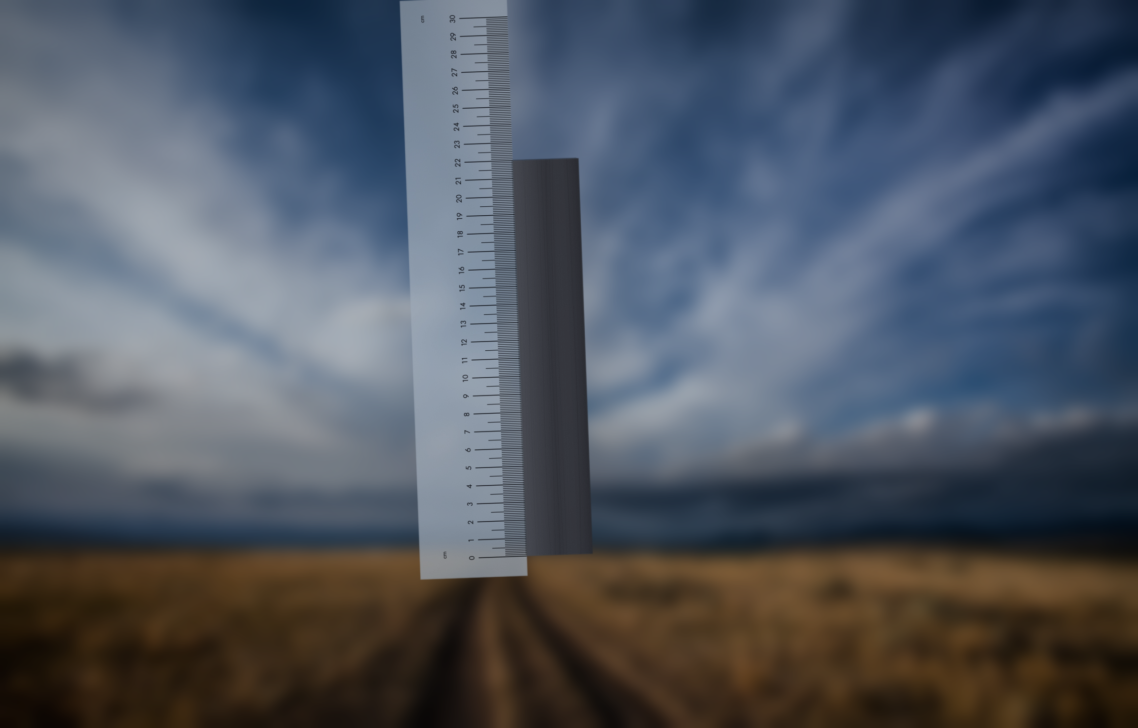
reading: {"value": 22, "unit": "cm"}
